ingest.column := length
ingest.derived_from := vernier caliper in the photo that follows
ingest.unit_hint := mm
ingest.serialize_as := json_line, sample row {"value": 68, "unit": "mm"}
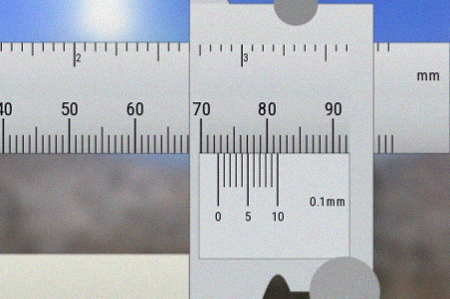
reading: {"value": 72.6, "unit": "mm"}
